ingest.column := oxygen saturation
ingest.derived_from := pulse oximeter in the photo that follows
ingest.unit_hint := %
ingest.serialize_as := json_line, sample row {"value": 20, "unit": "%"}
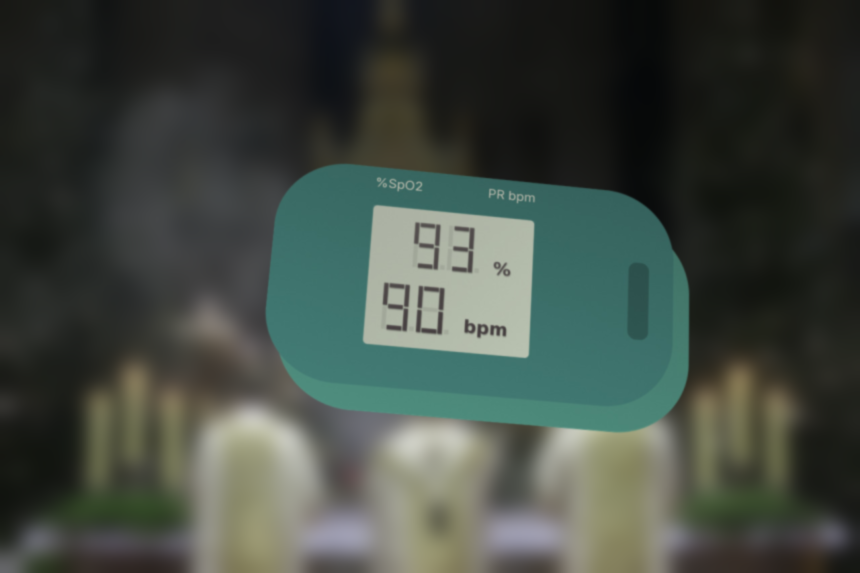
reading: {"value": 93, "unit": "%"}
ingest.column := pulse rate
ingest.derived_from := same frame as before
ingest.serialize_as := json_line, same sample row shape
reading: {"value": 90, "unit": "bpm"}
